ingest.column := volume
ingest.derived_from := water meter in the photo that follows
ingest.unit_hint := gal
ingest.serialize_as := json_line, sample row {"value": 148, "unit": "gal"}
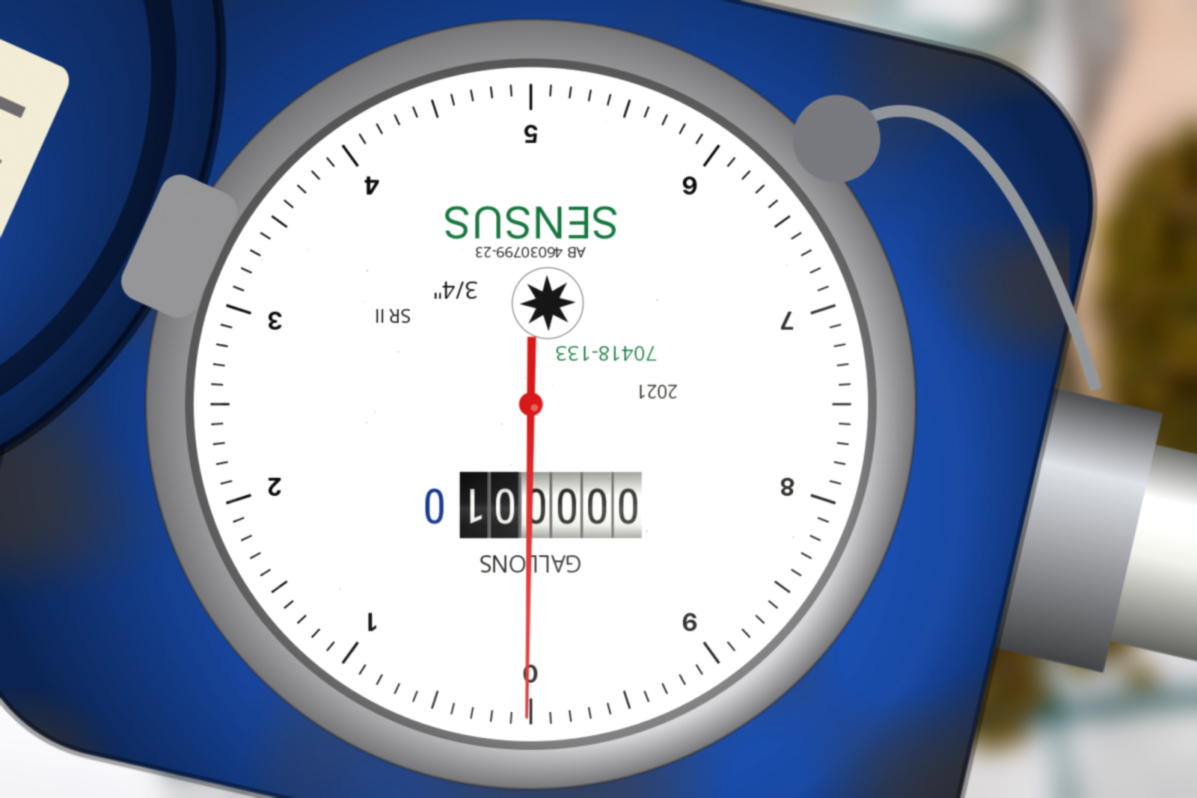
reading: {"value": 10.0, "unit": "gal"}
